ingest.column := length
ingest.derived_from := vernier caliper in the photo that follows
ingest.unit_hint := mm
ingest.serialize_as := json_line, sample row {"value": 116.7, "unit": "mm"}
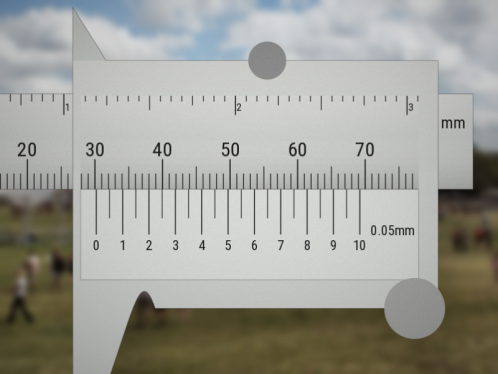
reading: {"value": 30.2, "unit": "mm"}
